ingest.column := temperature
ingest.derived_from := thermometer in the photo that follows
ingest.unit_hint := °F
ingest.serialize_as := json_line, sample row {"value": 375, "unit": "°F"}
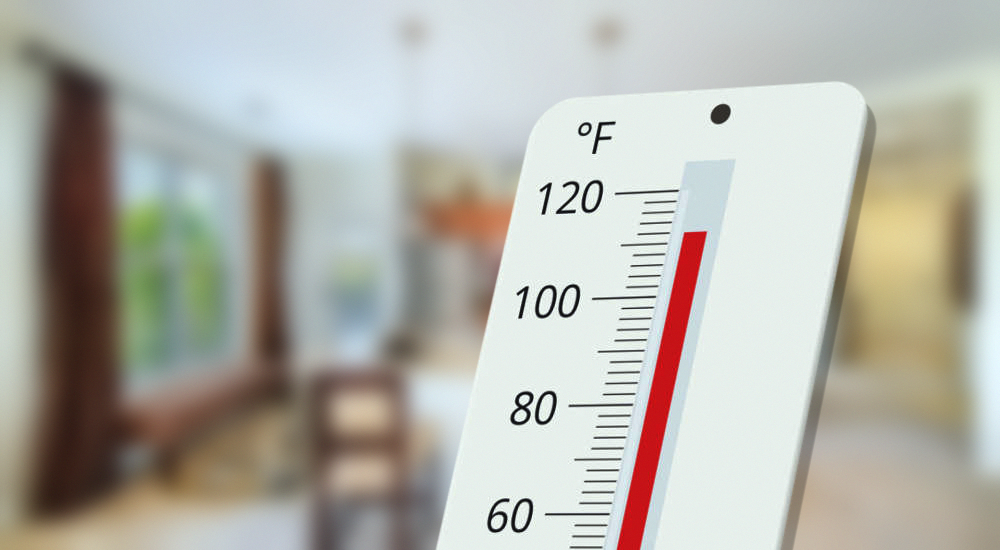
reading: {"value": 112, "unit": "°F"}
